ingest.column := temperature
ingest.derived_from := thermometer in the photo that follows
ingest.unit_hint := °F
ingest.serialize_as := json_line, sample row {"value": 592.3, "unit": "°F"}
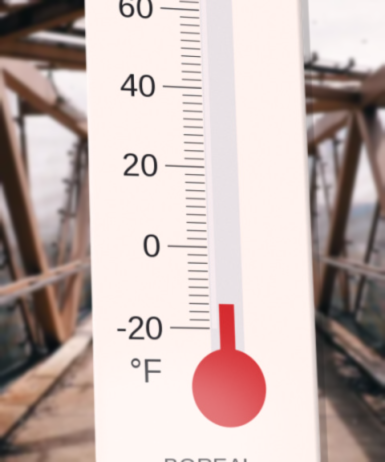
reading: {"value": -14, "unit": "°F"}
